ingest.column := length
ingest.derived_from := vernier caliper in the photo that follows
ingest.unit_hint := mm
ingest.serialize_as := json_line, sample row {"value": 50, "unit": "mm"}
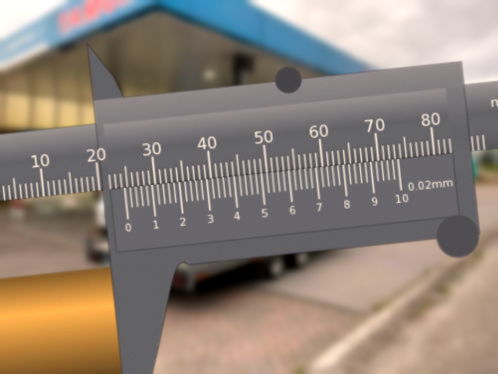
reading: {"value": 24.5, "unit": "mm"}
